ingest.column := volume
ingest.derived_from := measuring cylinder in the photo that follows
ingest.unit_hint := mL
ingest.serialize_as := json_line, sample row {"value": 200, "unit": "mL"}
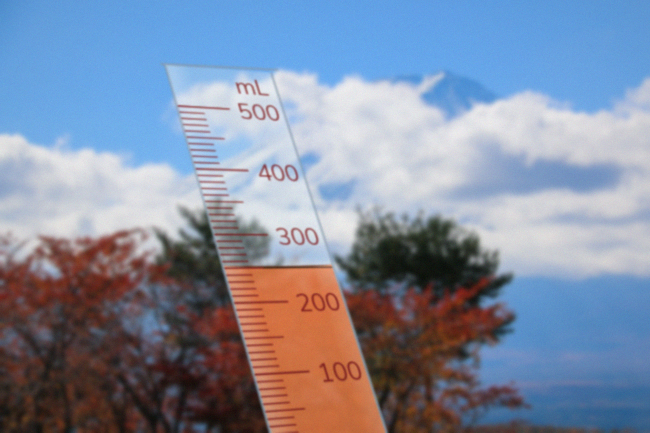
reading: {"value": 250, "unit": "mL"}
